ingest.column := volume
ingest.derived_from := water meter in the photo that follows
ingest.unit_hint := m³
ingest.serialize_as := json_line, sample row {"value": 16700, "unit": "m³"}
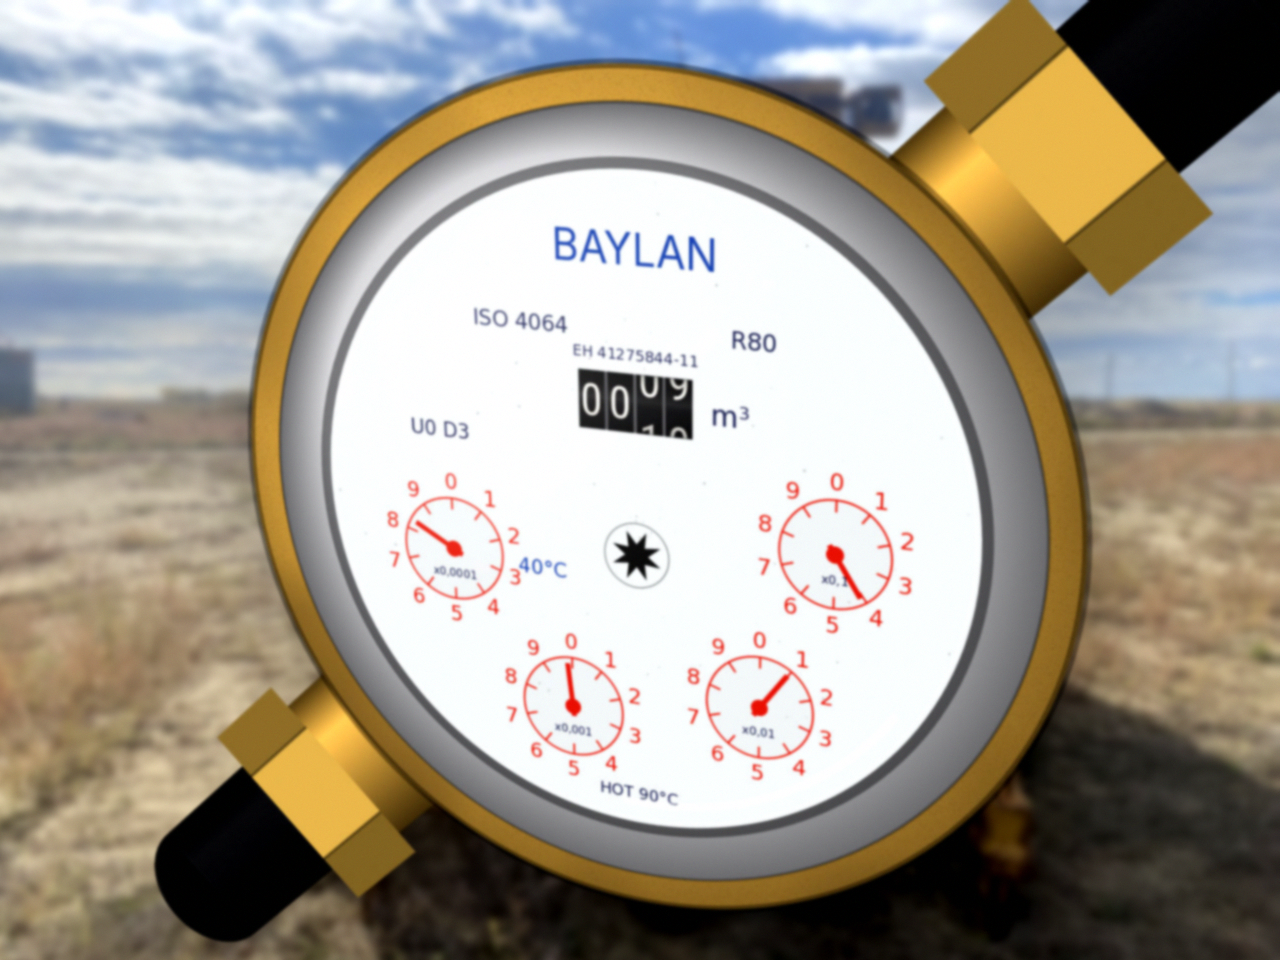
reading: {"value": 9.4098, "unit": "m³"}
